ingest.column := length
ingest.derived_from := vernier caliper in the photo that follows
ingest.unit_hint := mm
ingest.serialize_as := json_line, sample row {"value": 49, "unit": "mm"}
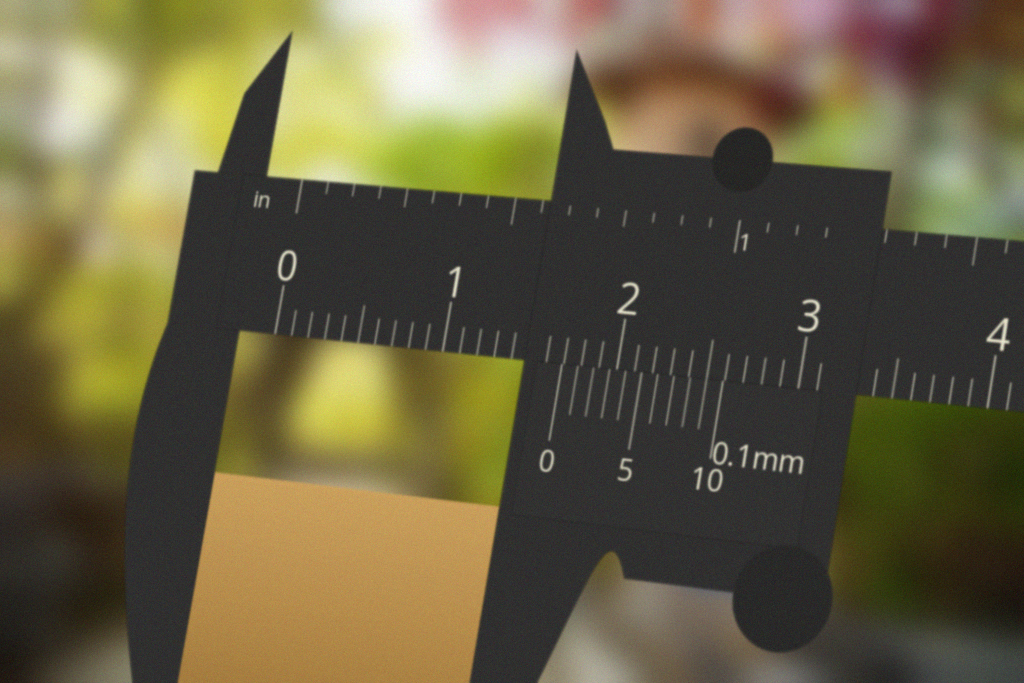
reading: {"value": 16.9, "unit": "mm"}
